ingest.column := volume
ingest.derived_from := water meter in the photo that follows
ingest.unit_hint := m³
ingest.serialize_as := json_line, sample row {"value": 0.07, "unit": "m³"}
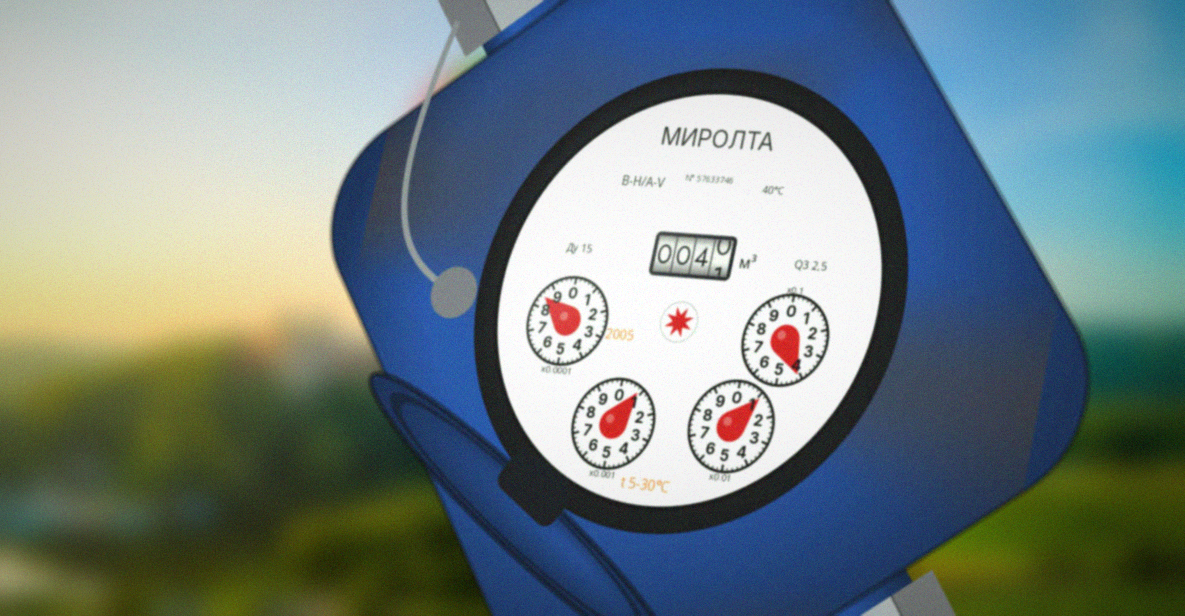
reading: {"value": 40.4108, "unit": "m³"}
